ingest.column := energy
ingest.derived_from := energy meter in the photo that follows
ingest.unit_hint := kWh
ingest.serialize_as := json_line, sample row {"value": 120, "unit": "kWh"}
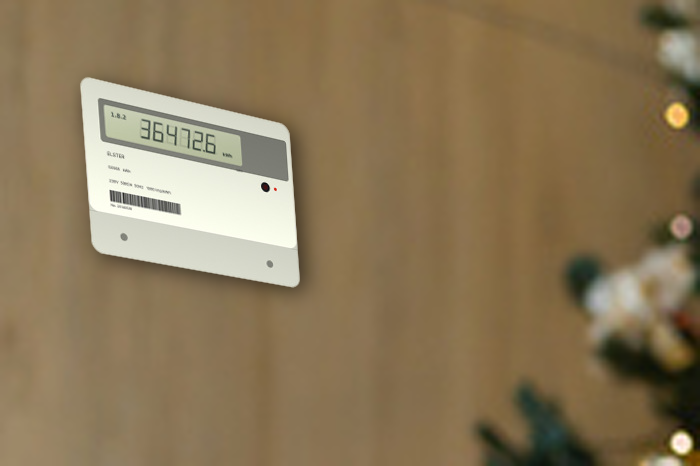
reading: {"value": 36472.6, "unit": "kWh"}
